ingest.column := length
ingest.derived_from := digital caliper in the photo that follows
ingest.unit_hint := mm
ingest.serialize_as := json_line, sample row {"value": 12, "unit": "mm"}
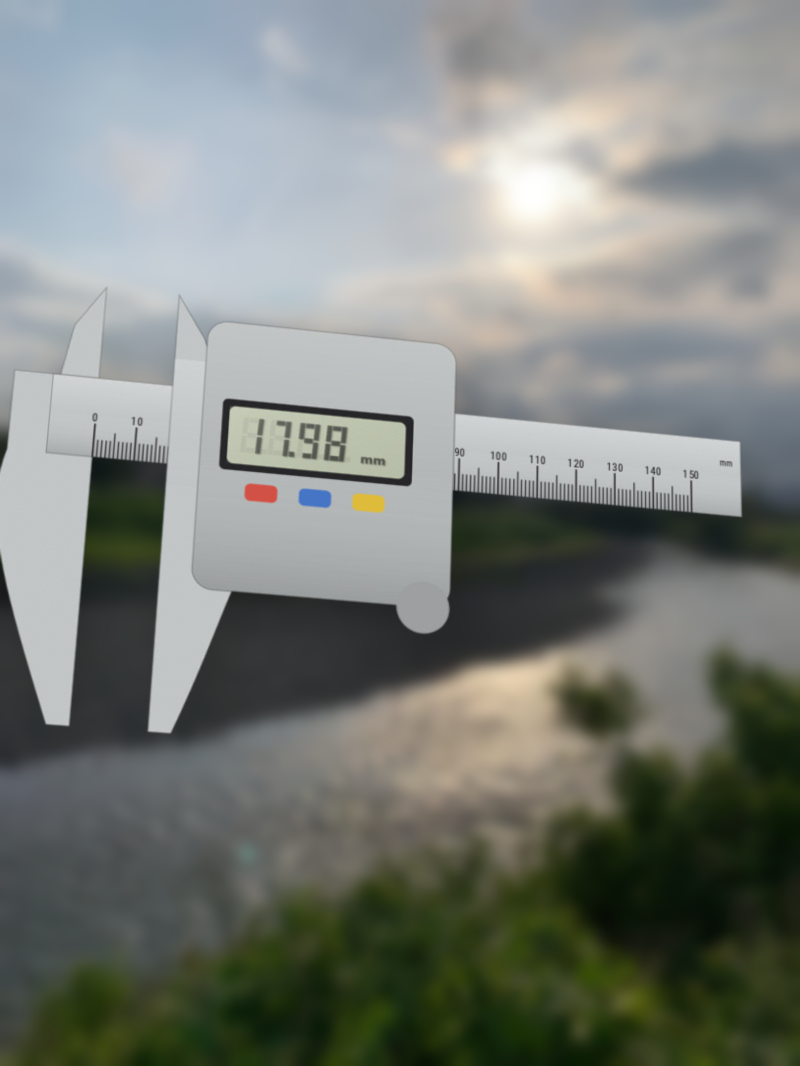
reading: {"value": 17.98, "unit": "mm"}
